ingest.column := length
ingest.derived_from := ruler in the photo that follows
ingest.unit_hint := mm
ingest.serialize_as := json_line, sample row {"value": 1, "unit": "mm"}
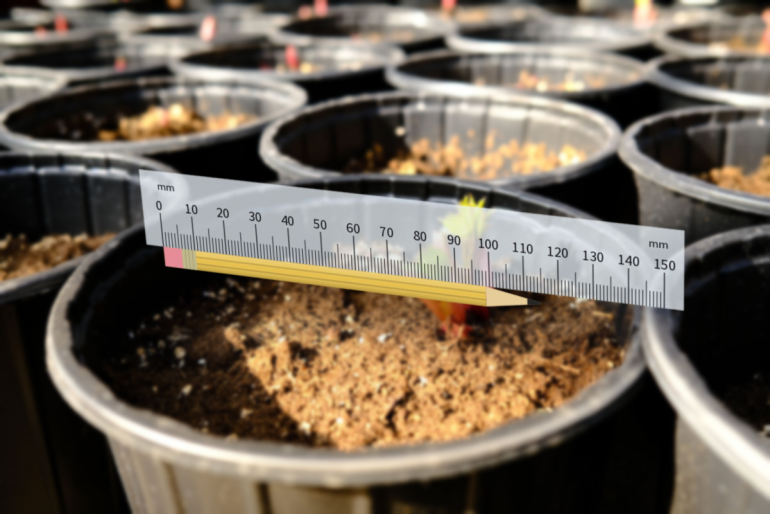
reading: {"value": 115, "unit": "mm"}
